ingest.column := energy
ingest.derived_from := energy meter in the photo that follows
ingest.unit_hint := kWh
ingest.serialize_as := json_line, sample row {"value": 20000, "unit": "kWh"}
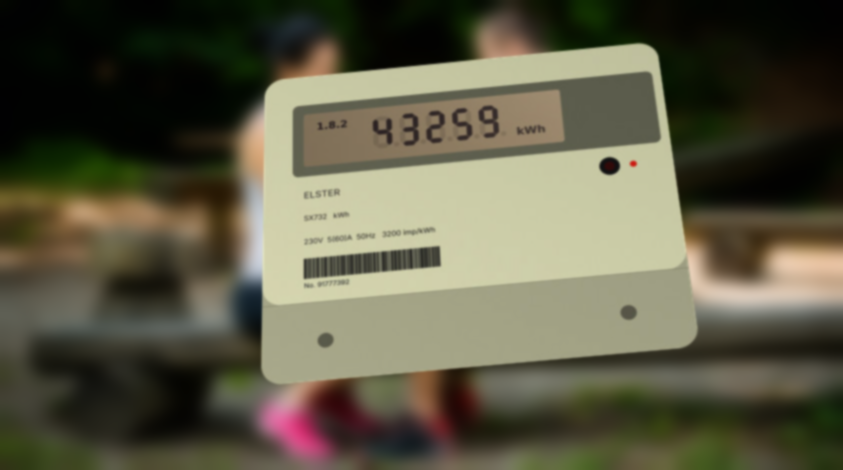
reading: {"value": 43259, "unit": "kWh"}
